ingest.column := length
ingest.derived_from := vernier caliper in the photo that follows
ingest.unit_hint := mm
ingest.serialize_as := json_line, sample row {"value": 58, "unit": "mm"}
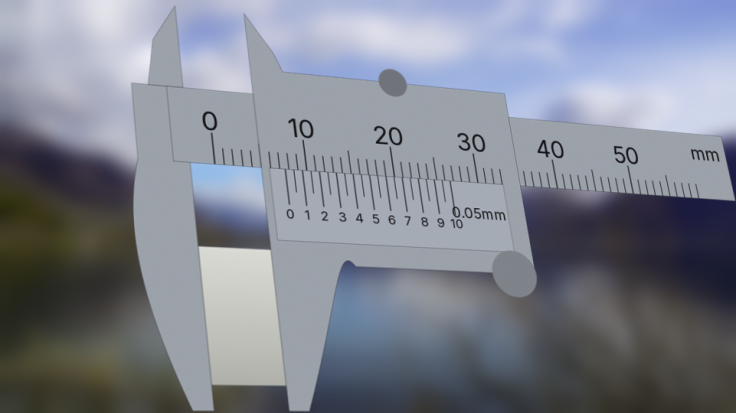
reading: {"value": 7.6, "unit": "mm"}
